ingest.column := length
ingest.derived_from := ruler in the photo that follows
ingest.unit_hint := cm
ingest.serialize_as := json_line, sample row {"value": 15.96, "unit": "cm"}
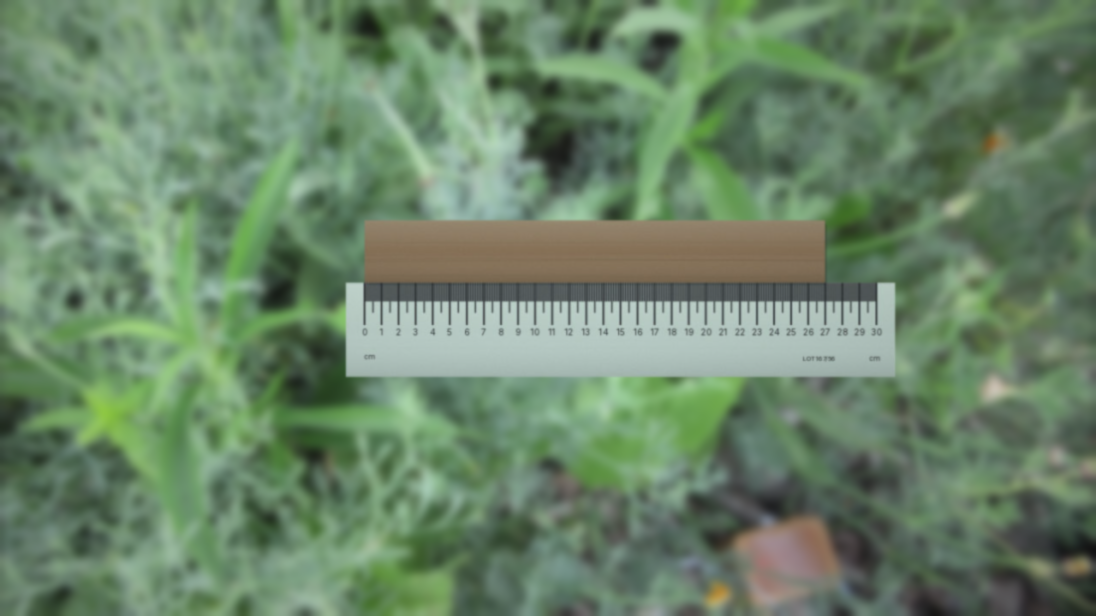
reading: {"value": 27, "unit": "cm"}
